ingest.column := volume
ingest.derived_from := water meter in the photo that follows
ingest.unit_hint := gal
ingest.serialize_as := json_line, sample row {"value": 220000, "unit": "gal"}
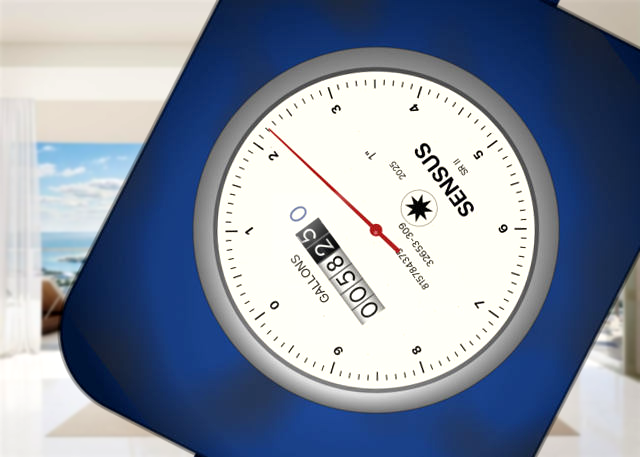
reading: {"value": 58252.2, "unit": "gal"}
